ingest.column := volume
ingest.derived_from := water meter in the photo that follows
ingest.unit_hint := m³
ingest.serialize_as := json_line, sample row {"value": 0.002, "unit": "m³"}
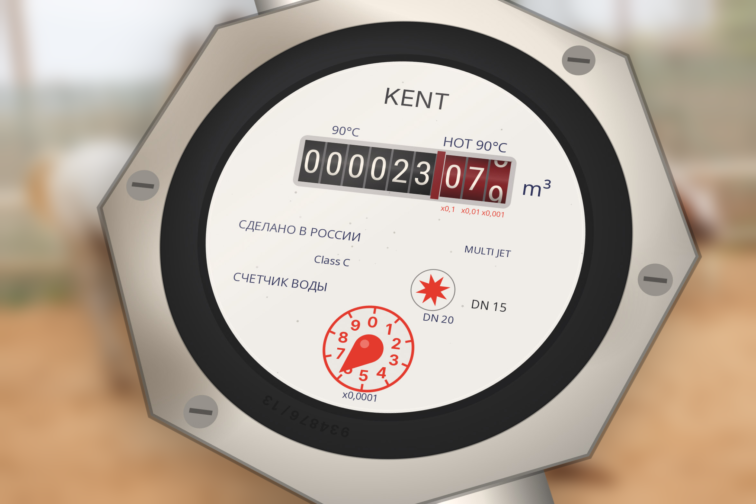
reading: {"value": 23.0786, "unit": "m³"}
